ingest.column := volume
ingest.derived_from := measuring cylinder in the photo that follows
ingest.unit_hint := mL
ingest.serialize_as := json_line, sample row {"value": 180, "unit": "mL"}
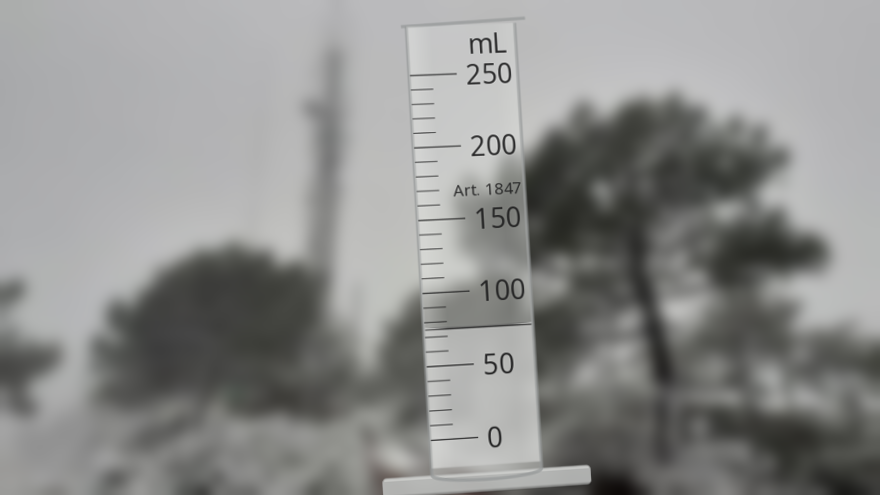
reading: {"value": 75, "unit": "mL"}
